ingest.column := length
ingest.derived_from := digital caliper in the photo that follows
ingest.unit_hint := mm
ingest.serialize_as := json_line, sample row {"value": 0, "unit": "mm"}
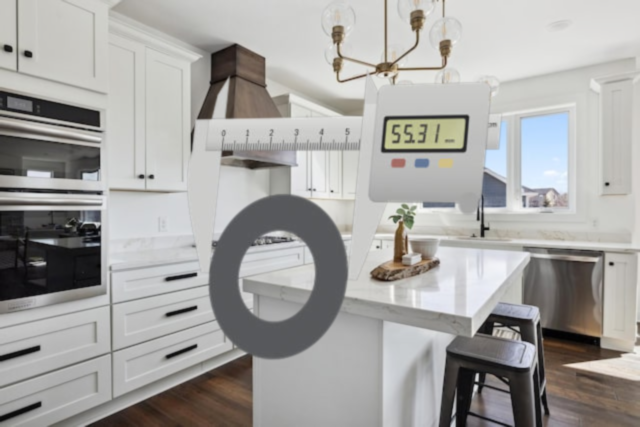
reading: {"value": 55.31, "unit": "mm"}
